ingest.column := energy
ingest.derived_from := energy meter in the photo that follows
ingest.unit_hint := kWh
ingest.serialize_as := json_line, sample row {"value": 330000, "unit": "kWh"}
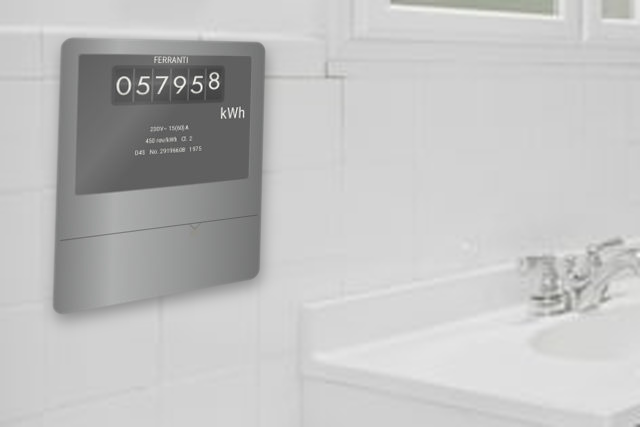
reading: {"value": 57958, "unit": "kWh"}
